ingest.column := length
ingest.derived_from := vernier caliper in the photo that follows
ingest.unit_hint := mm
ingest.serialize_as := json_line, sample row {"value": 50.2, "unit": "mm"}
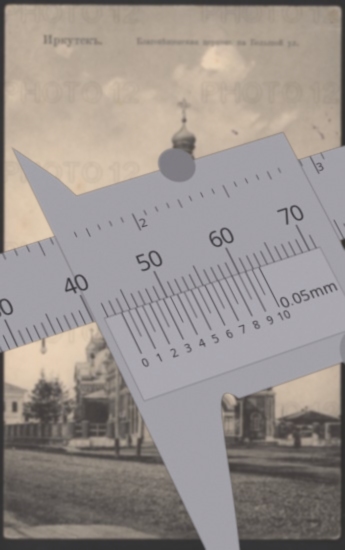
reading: {"value": 43.8, "unit": "mm"}
